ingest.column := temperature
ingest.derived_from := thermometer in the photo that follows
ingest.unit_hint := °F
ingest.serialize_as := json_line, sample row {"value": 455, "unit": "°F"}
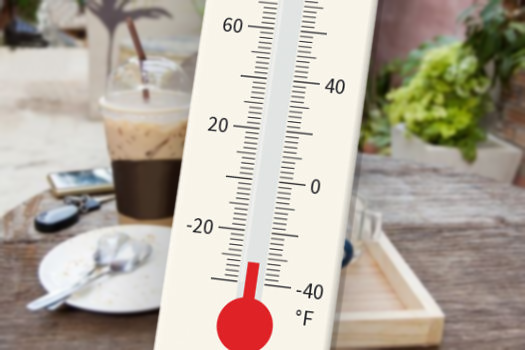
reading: {"value": -32, "unit": "°F"}
